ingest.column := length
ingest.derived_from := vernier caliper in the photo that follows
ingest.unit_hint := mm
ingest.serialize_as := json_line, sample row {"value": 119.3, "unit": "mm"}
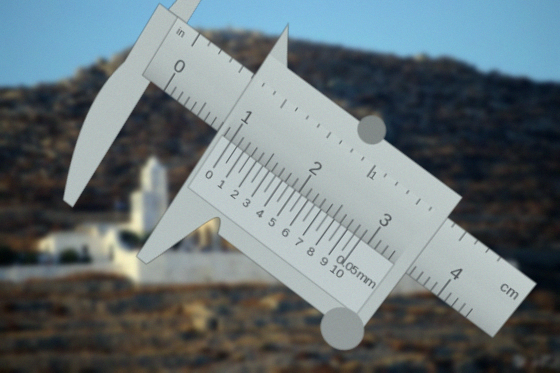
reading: {"value": 10.0, "unit": "mm"}
